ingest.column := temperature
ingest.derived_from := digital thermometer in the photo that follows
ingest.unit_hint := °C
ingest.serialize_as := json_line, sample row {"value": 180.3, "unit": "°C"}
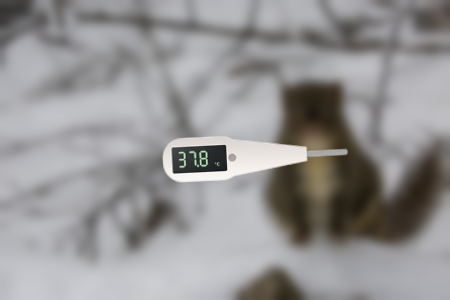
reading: {"value": 37.8, "unit": "°C"}
